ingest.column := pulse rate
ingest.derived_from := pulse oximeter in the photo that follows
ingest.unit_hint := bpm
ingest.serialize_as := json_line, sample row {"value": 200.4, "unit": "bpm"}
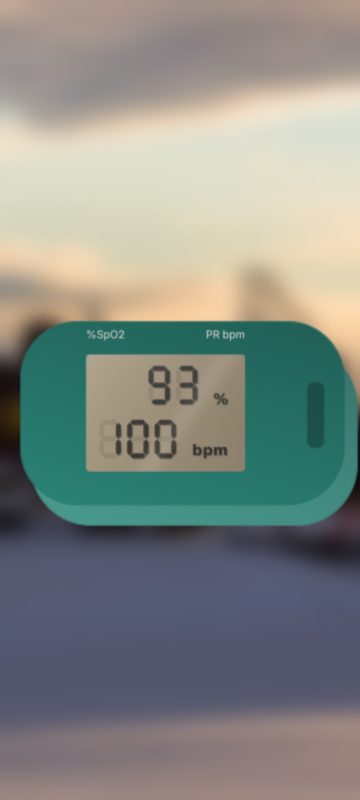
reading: {"value": 100, "unit": "bpm"}
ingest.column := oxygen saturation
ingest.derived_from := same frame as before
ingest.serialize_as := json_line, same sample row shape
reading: {"value": 93, "unit": "%"}
